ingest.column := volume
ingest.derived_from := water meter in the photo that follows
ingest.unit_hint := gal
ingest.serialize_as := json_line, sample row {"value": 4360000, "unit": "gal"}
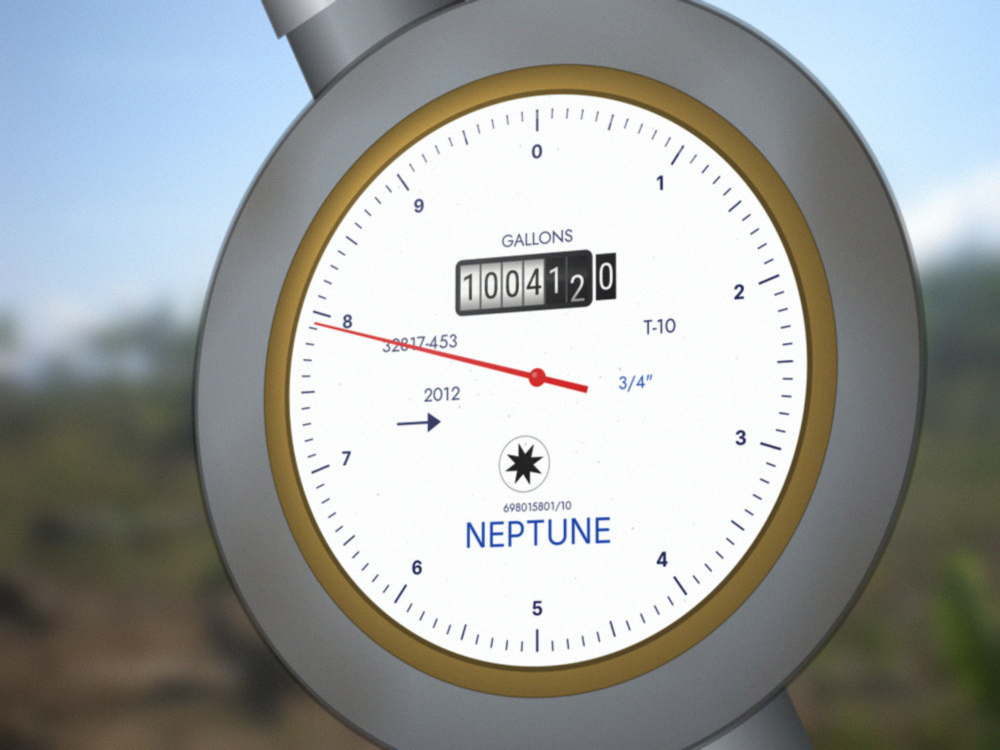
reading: {"value": 1004117.9, "unit": "gal"}
